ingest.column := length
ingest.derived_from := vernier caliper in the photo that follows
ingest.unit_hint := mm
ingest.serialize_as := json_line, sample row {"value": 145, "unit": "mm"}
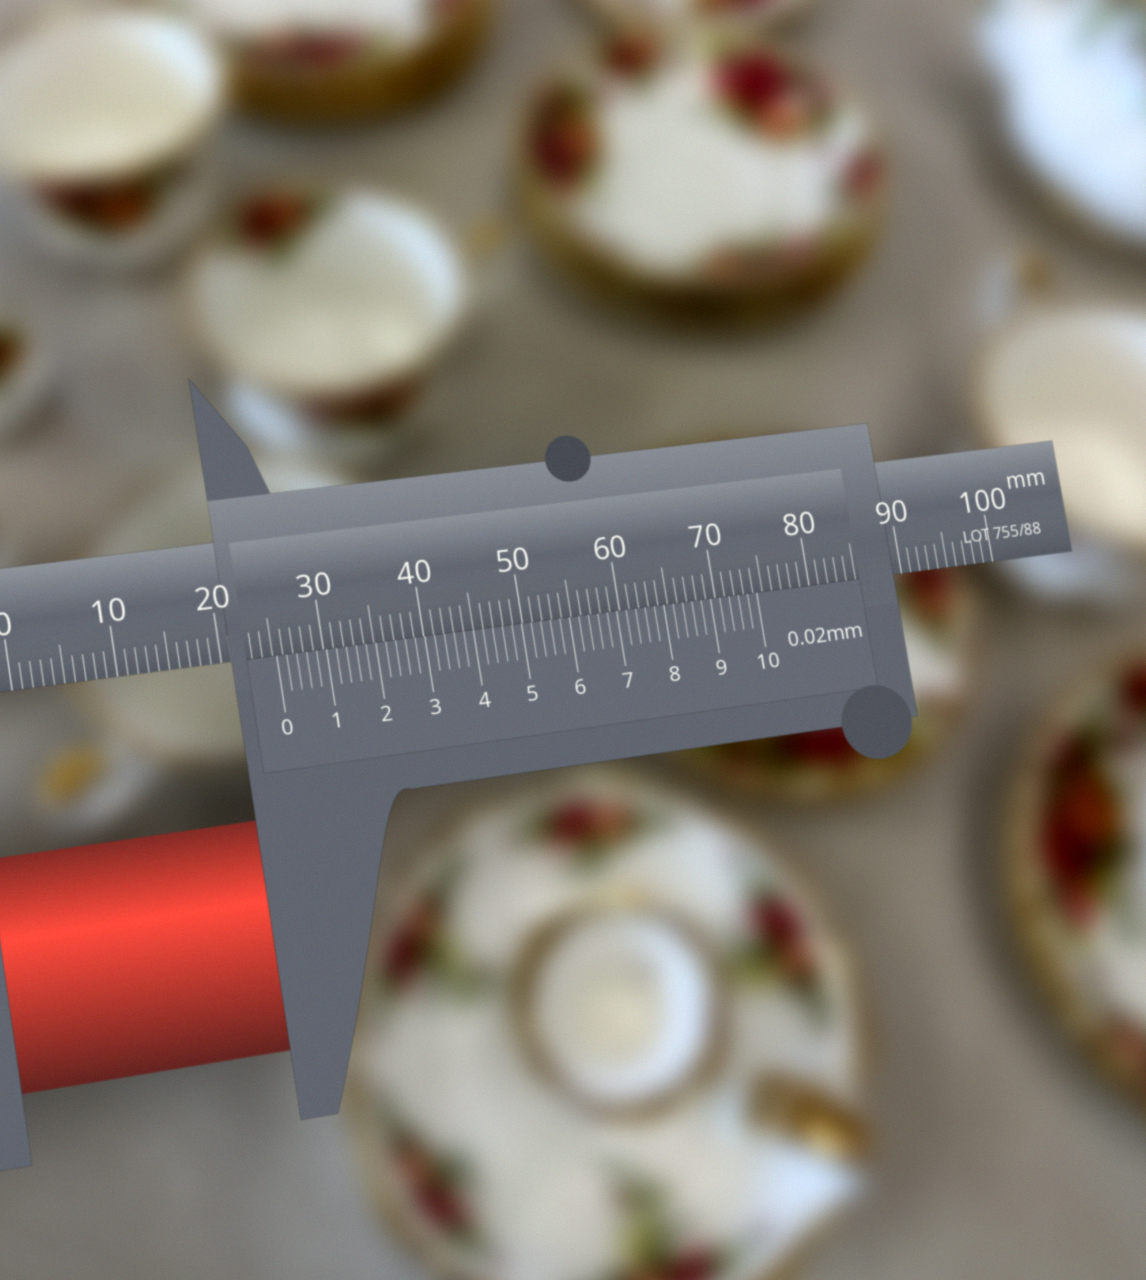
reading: {"value": 25.4, "unit": "mm"}
